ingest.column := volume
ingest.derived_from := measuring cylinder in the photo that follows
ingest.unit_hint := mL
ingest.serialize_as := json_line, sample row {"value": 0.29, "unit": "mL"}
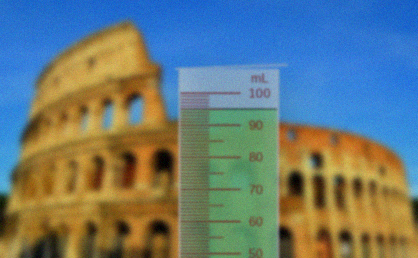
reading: {"value": 95, "unit": "mL"}
